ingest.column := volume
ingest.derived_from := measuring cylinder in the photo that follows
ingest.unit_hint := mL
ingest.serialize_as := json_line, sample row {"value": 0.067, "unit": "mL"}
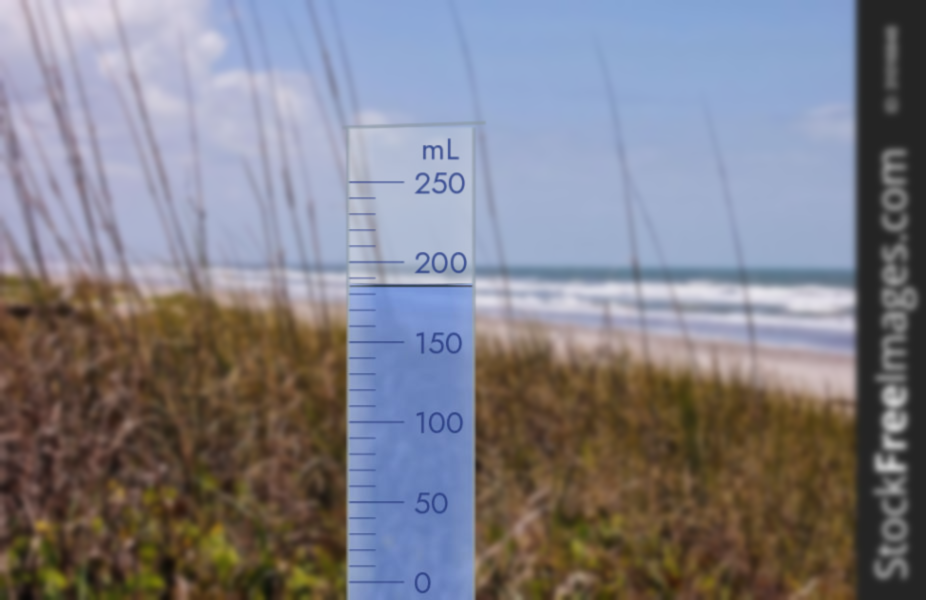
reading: {"value": 185, "unit": "mL"}
